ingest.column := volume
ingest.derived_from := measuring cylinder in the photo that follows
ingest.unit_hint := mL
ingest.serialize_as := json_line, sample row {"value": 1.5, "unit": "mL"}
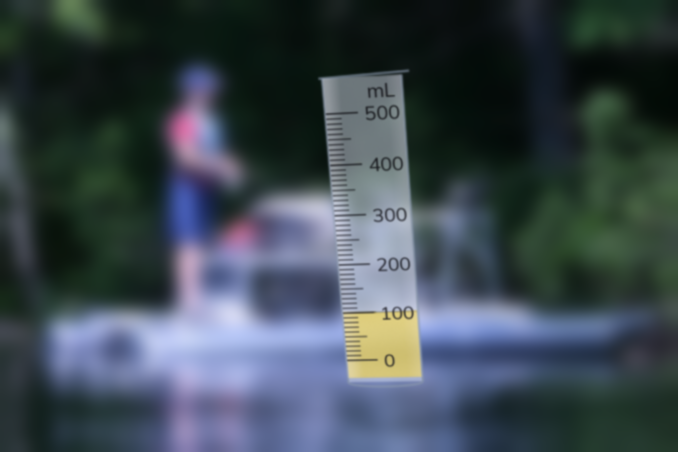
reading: {"value": 100, "unit": "mL"}
